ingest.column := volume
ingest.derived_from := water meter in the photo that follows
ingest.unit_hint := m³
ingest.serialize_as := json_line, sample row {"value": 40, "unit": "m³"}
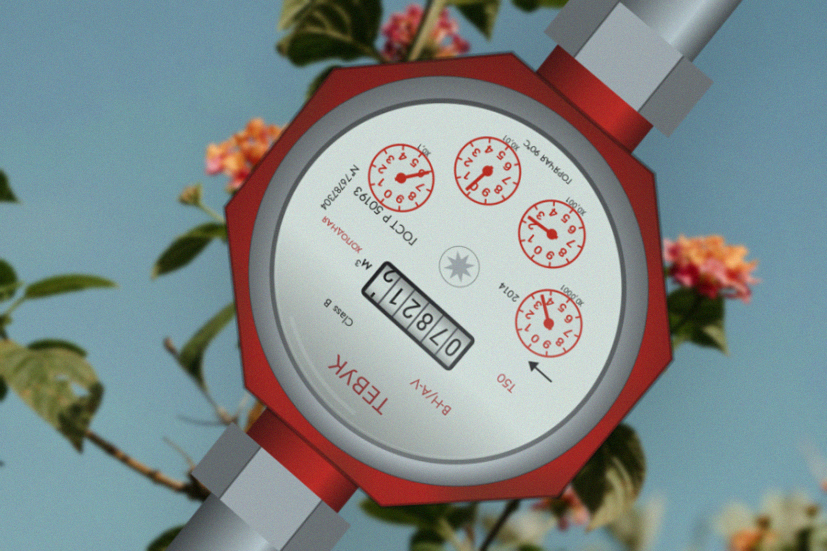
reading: {"value": 78211.6023, "unit": "m³"}
